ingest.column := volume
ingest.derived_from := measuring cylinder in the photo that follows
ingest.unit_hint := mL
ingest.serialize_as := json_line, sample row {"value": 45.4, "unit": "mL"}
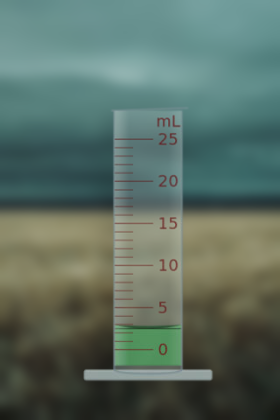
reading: {"value": 2.5, "unit": "mL"}
